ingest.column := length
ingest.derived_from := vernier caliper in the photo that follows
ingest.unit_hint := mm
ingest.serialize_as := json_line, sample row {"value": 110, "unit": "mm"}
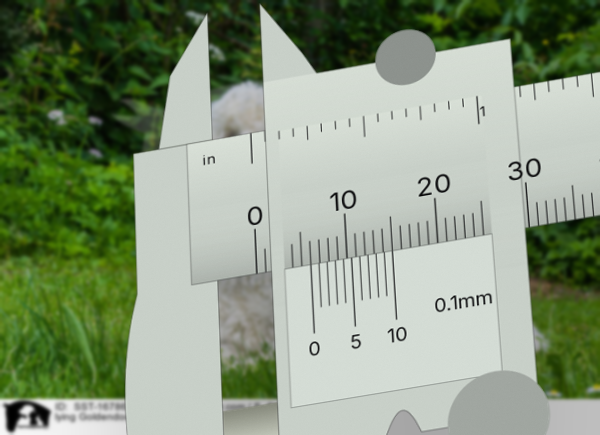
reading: {"value": 6.0, "unit": "mm"}
